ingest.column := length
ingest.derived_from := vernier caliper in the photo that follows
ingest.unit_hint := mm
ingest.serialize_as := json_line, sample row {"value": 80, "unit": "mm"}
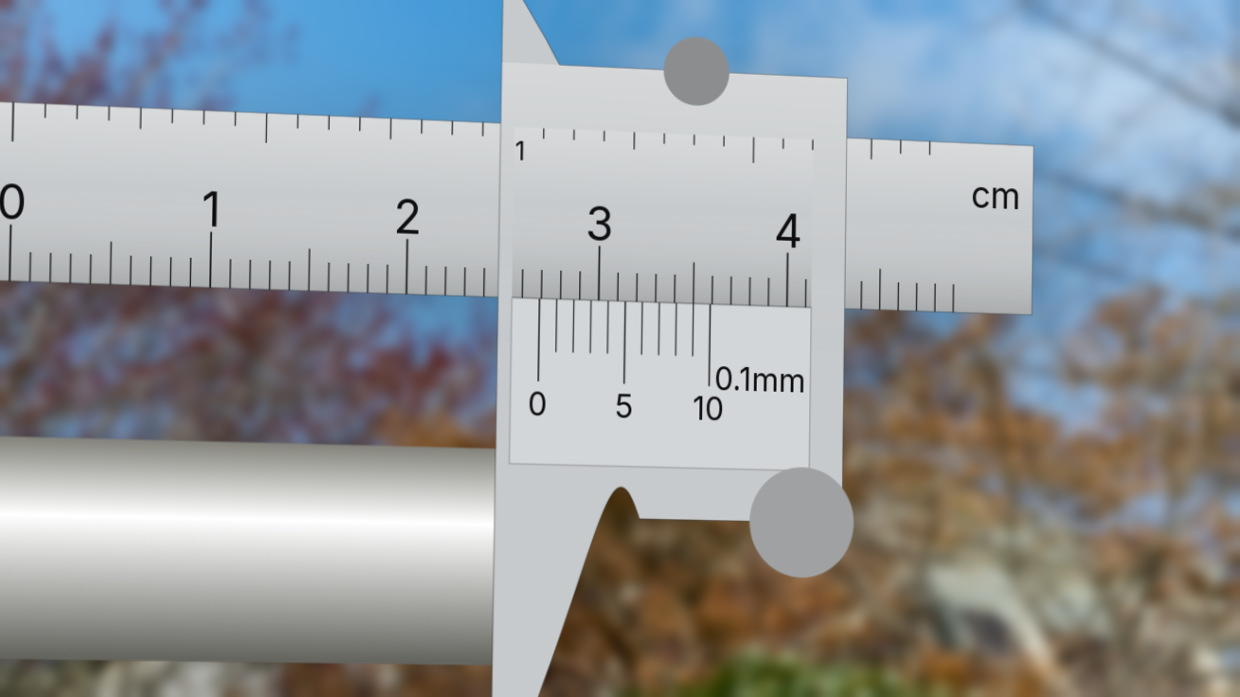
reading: {"value": 26.9, "unit": "mm"}
